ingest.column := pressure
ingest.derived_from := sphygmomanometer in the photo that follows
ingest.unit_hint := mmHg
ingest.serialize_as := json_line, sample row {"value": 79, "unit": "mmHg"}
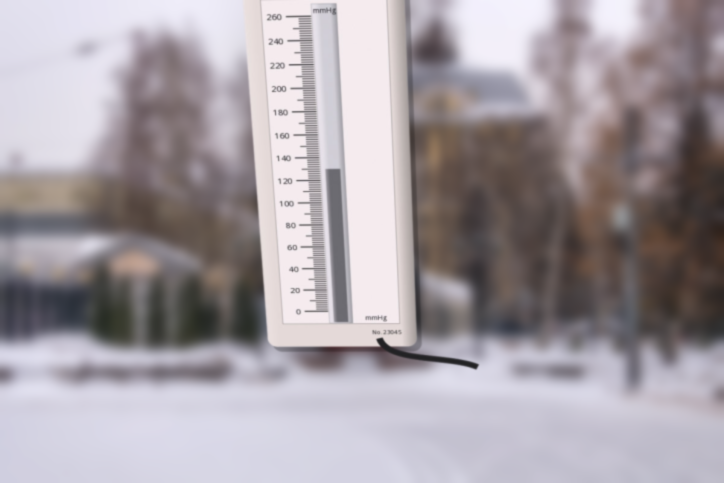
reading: {"value": 130, "unit": "mmHg"}
